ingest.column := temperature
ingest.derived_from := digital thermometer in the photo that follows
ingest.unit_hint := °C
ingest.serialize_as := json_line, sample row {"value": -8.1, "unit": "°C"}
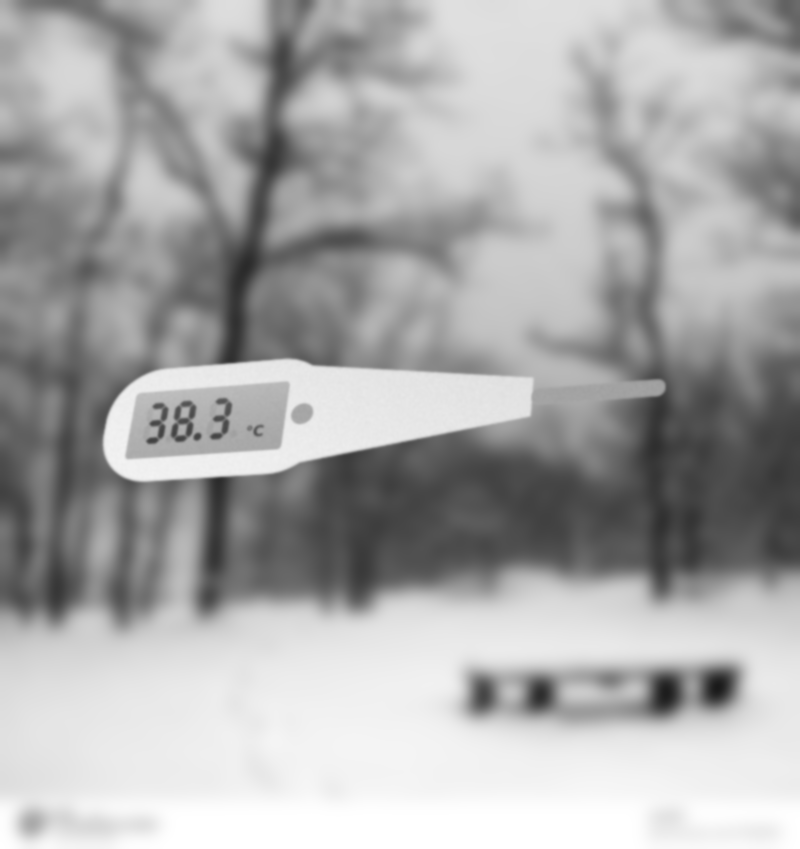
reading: {"value": 38.3, "unit": "°C"}
